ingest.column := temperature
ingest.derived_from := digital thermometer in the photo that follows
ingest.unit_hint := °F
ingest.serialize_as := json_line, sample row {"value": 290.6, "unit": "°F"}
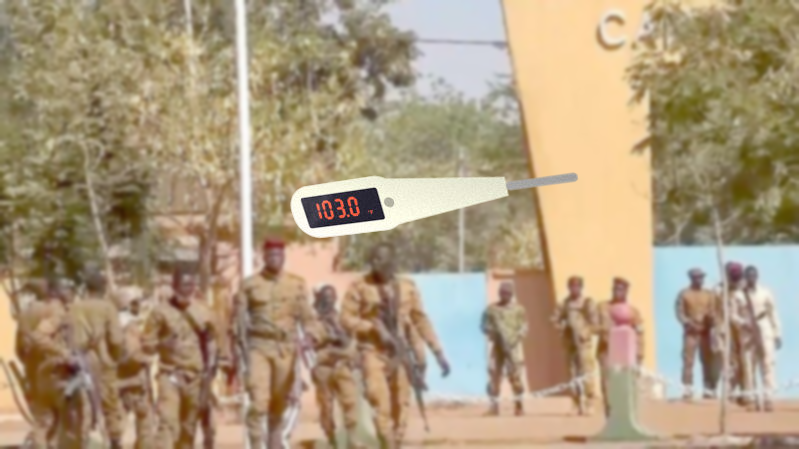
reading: {"value": 103.0, "unit": "°F"}
